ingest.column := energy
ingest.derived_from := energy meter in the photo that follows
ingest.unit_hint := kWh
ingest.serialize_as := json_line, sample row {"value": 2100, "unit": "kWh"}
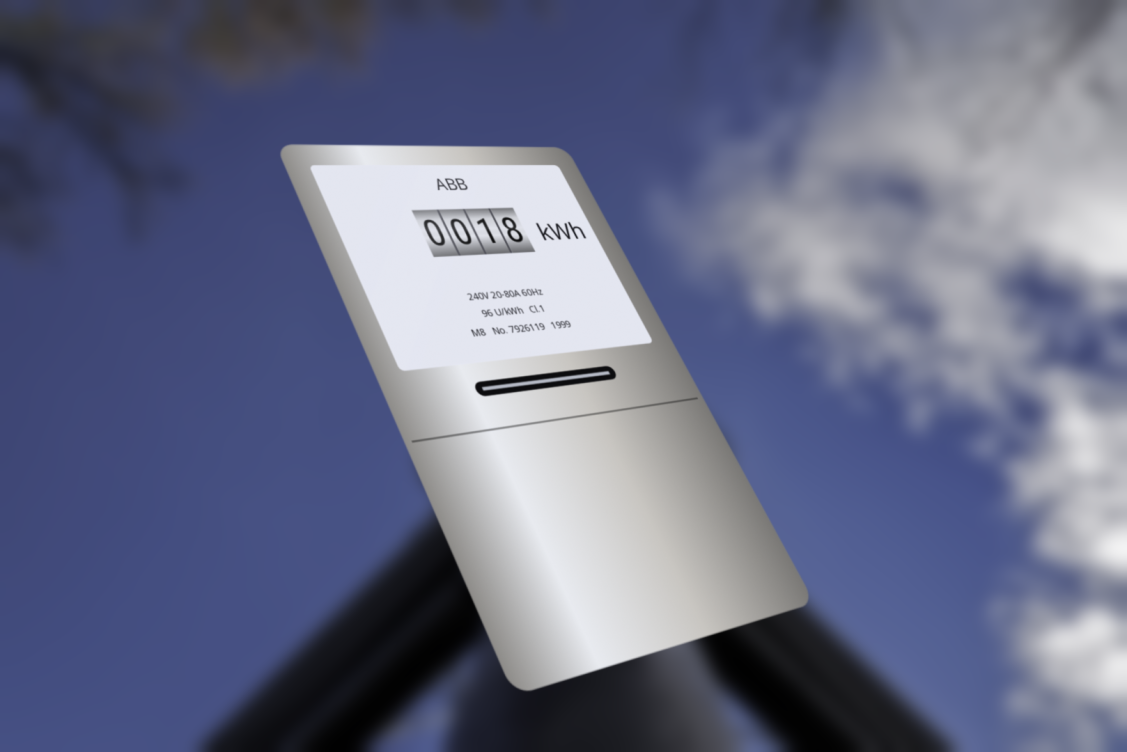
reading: {"value": 18, "unit": "kWh"}
